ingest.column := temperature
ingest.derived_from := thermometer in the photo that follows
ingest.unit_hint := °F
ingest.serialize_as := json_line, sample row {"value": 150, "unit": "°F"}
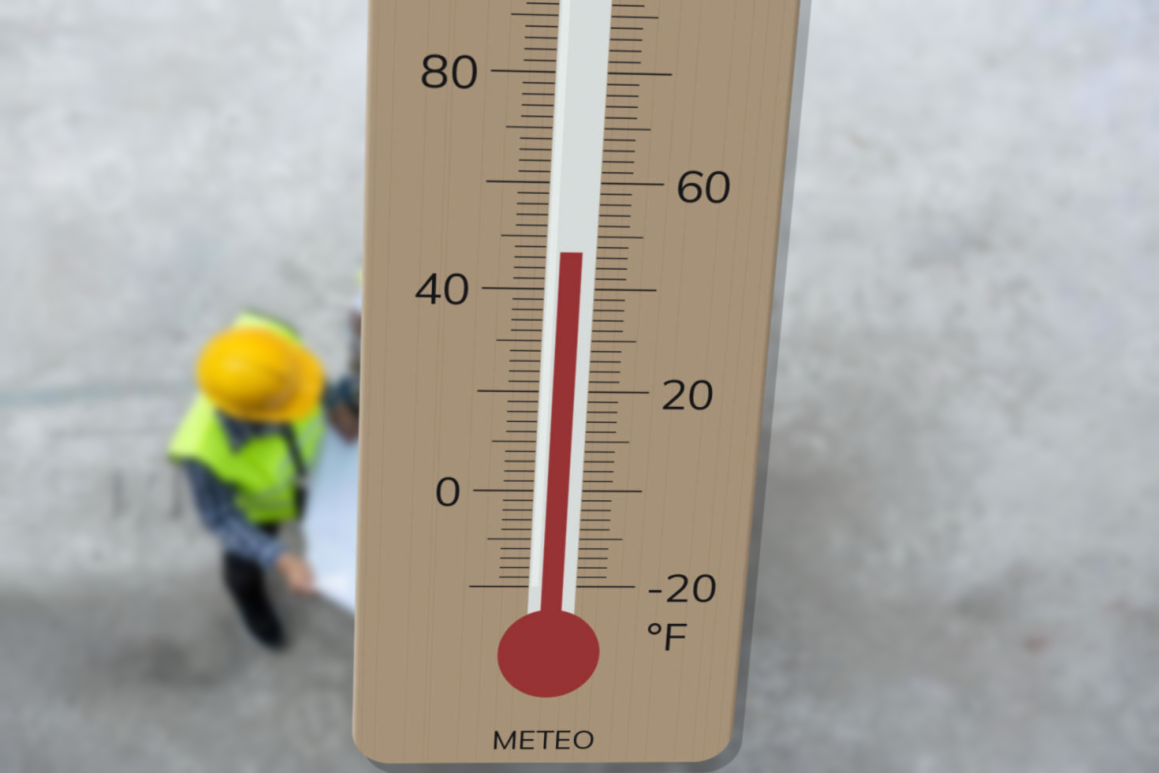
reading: {"value": 47, "unit": "°F"}
